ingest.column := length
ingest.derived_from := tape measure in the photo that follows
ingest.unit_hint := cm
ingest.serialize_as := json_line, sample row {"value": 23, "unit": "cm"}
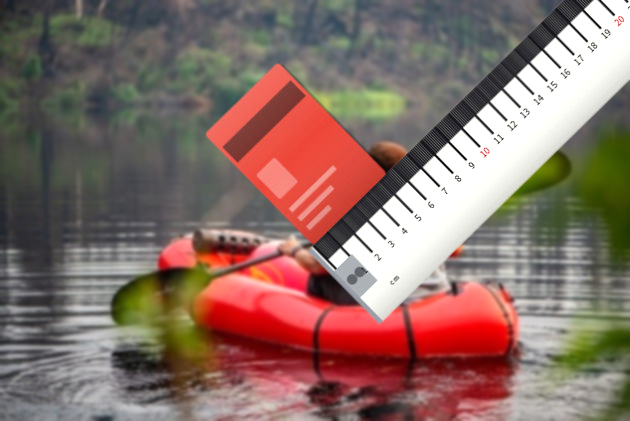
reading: {"value": 5.5, "unit": "cm"}
